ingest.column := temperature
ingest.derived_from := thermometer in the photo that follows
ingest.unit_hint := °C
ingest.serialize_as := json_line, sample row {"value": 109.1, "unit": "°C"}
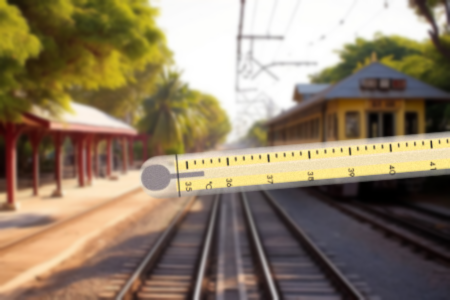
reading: {"value": 35.4, "unit": "°C"}
